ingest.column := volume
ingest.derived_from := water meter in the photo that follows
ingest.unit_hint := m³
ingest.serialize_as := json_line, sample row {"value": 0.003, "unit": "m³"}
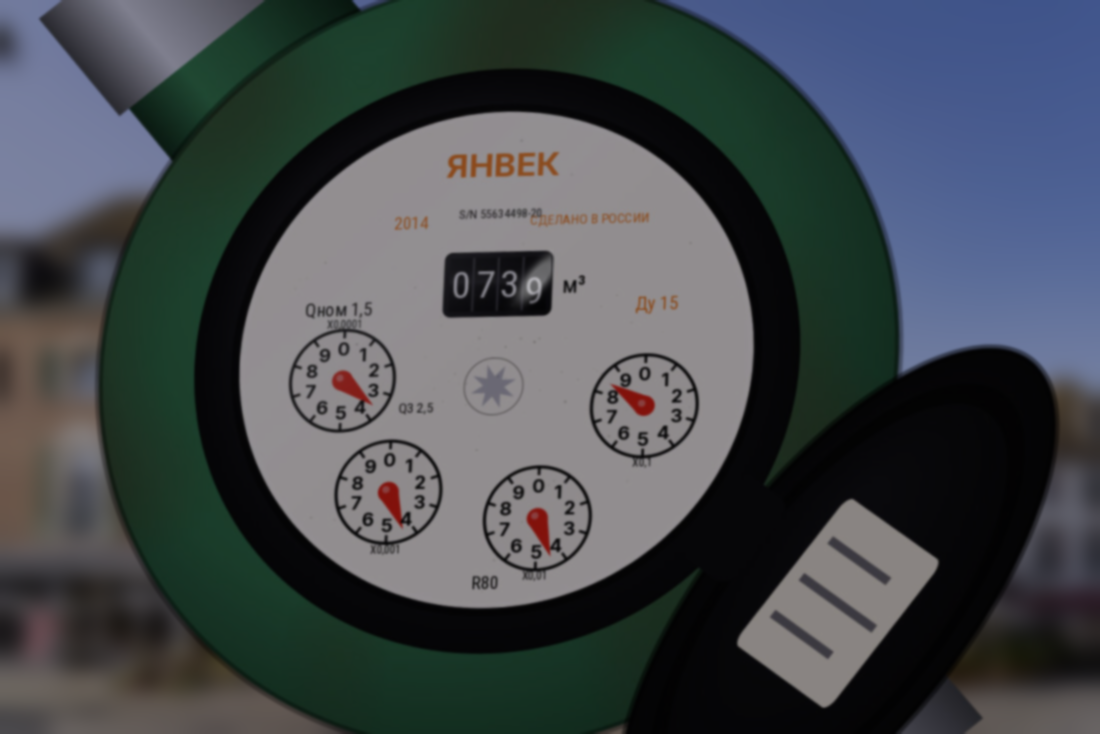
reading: {"value": 738.8443, "unit": "m³"}
